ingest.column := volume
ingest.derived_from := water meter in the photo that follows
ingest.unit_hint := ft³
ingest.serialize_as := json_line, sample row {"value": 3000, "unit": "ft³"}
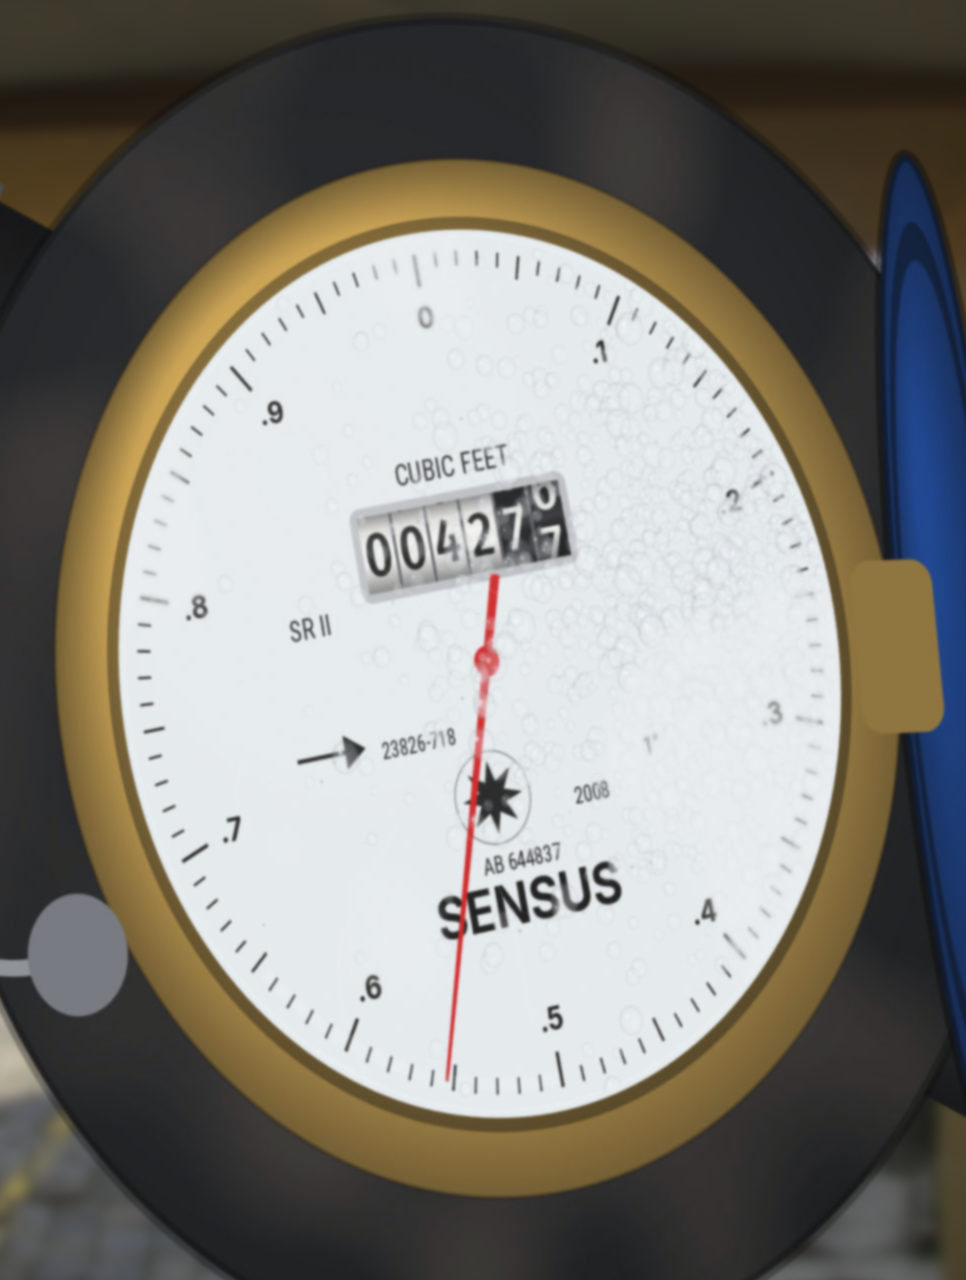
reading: {"value": 4276.55, "unit": "ft³"}
